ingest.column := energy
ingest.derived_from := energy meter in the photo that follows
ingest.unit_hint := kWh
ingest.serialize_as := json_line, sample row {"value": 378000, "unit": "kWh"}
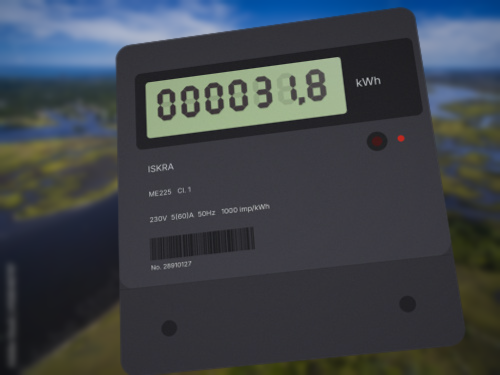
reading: {"value": 31.8, "unit": "kWh"}
